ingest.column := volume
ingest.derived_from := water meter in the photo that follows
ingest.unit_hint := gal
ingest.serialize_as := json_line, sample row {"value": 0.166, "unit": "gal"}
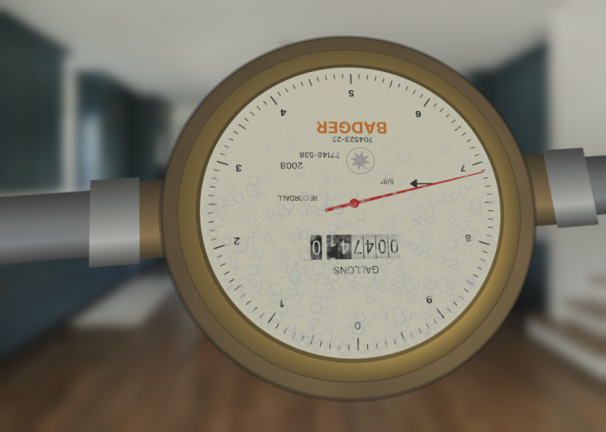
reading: {"value": 47407.1, "unit": "gal"}
